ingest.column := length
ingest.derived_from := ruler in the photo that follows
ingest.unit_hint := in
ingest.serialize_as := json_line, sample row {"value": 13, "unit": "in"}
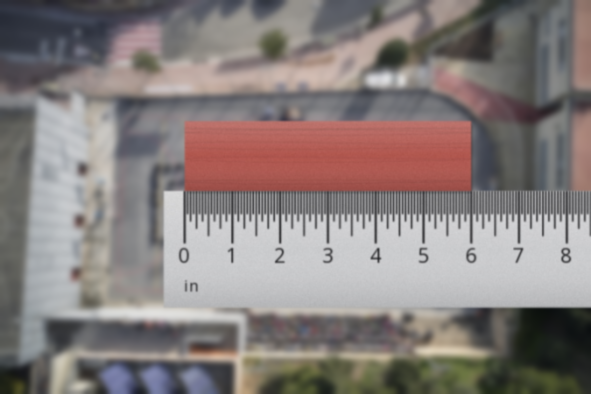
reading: {"value": 6, "unit": "in"}
